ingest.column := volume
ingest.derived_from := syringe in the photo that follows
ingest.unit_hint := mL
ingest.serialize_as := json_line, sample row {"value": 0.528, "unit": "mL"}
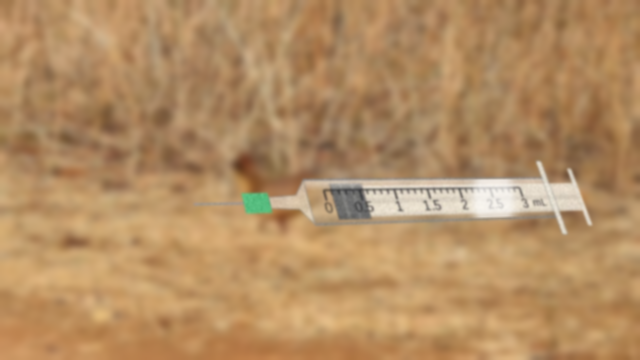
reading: {"value": 0.1, "unit": "mL"}
